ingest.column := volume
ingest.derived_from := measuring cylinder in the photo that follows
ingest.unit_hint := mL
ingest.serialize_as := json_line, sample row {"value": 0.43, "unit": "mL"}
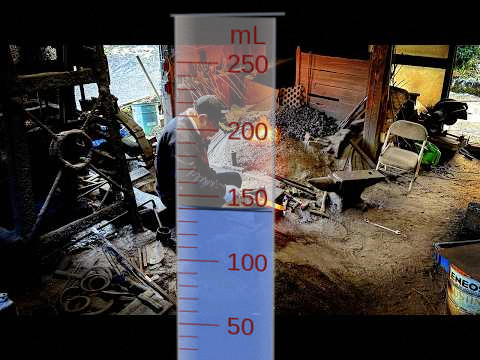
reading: {"value": 140, "unit": "mL"}
